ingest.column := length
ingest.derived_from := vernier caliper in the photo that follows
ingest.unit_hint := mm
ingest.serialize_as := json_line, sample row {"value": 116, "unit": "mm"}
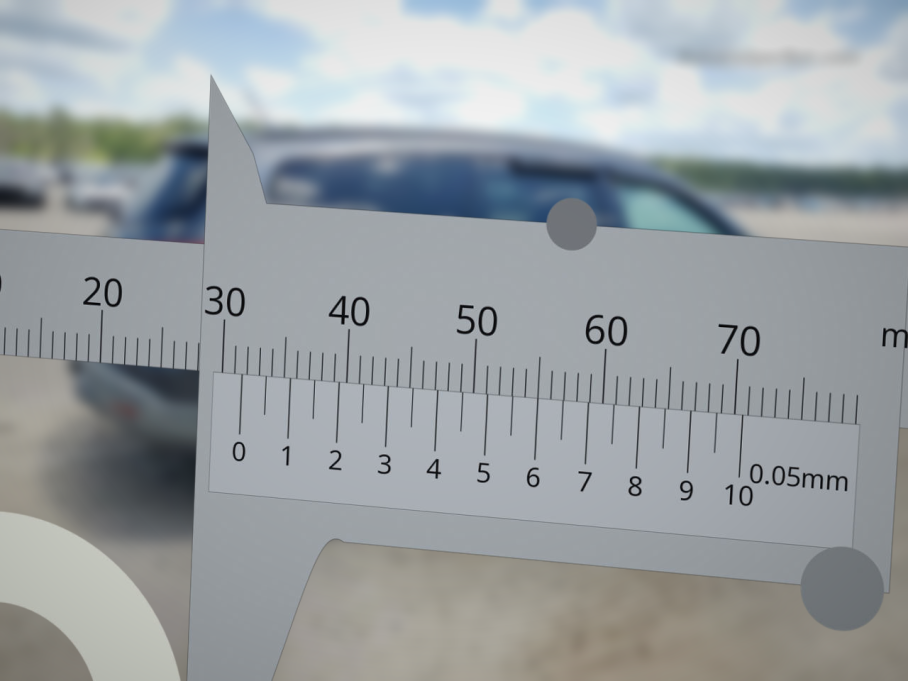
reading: {"value": 31.6, "unit": "mm"}
